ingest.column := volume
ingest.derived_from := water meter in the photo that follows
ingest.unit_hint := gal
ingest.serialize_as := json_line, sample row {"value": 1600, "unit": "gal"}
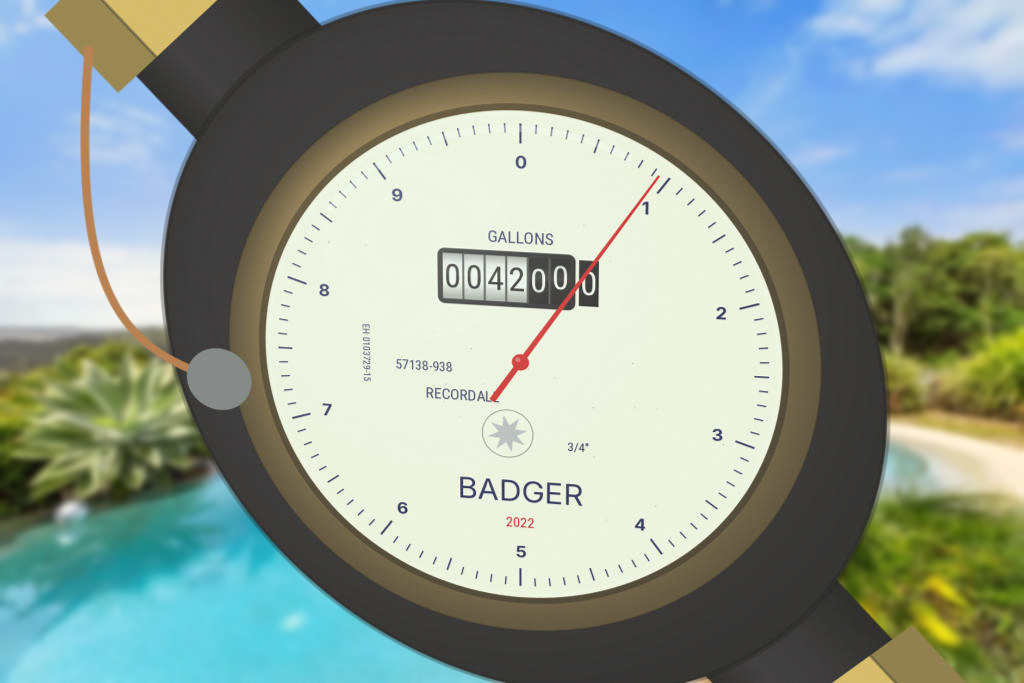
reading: {"value": 42000.9, "unit": "gal"}
